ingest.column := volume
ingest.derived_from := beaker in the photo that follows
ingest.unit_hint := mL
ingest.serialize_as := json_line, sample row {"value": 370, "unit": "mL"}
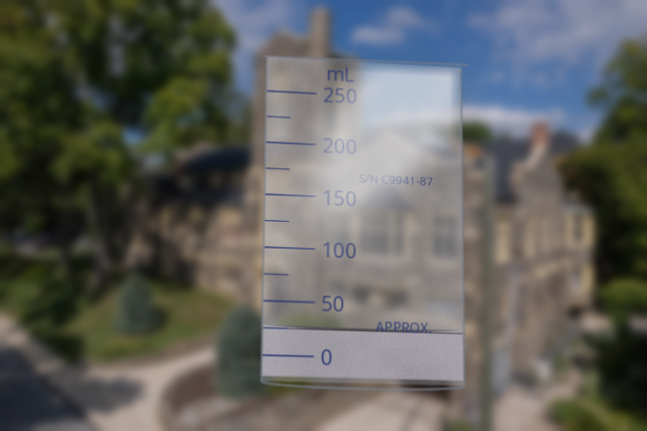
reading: {"value": 25, "unit": "mL"}
